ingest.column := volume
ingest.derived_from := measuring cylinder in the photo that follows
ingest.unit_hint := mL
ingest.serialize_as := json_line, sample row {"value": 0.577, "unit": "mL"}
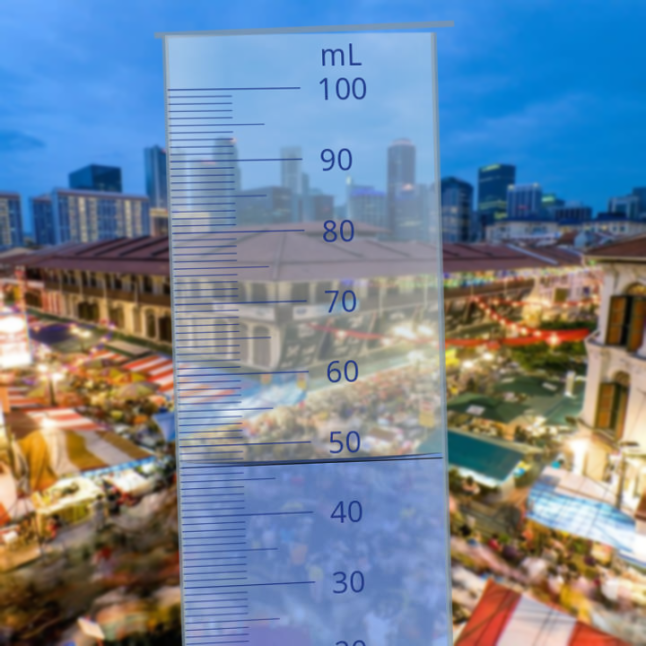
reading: {"value": 47, "unit": "mL"}
